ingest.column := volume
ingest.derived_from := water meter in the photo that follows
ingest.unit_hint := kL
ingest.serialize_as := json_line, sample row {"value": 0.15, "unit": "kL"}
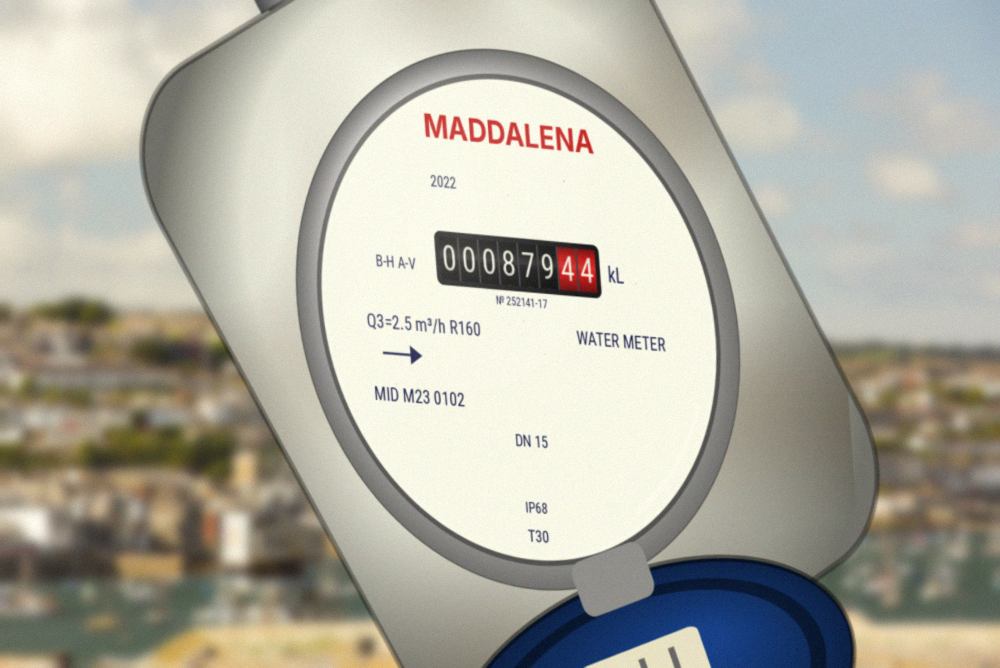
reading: {"value": 879.44, "unit": "kL"}
